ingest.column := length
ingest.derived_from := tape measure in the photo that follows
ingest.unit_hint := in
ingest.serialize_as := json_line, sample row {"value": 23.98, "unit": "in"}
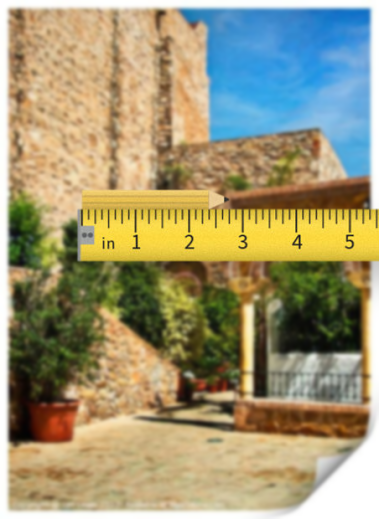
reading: {"value": 2.75, "unit": "in"}
